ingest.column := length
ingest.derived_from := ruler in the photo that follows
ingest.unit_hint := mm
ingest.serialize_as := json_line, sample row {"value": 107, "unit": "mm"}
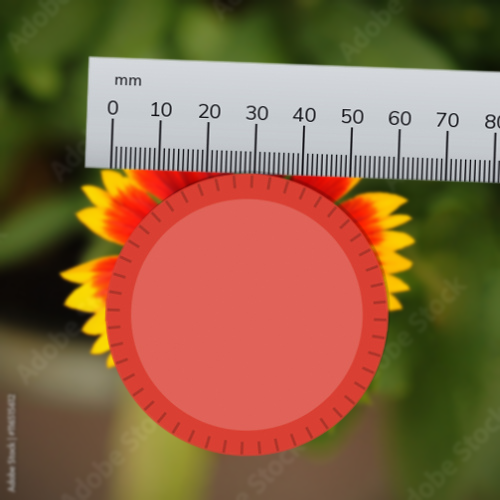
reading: {"value": 59, "unit": "mm"}
